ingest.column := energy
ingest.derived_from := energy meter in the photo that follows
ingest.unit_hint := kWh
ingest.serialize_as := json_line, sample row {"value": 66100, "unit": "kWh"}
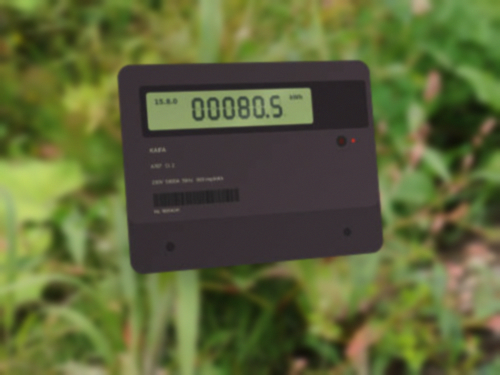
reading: {"value": 80.5, "unit": "kWh"}
